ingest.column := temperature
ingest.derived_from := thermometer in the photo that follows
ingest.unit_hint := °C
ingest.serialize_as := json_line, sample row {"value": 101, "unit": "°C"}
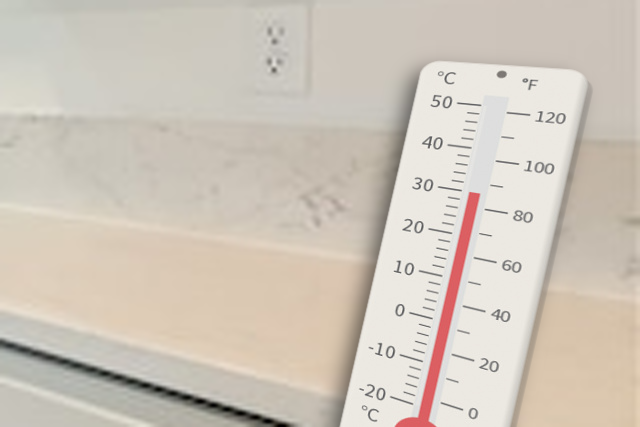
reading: {"value": 30, "unit": "°C"}
